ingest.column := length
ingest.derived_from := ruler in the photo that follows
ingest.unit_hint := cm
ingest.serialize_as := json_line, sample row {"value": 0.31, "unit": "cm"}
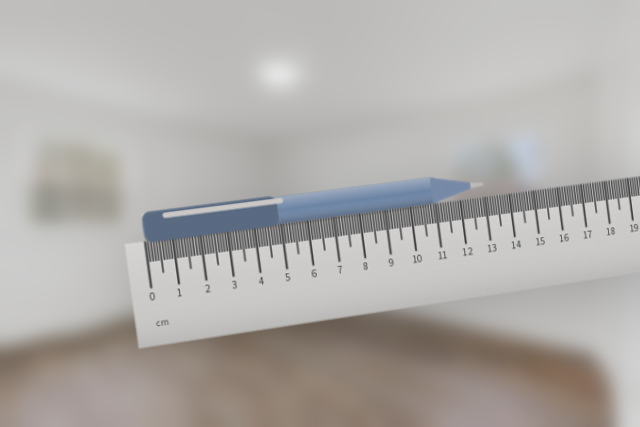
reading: {"value": 13, "unit": "cm"}
